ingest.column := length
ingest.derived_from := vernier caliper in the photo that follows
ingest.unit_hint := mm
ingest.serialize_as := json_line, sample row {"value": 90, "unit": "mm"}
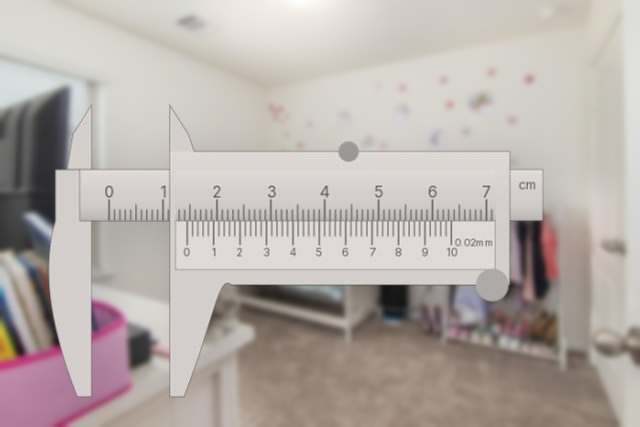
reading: {"value": 14.5, "unit": "mm"}
